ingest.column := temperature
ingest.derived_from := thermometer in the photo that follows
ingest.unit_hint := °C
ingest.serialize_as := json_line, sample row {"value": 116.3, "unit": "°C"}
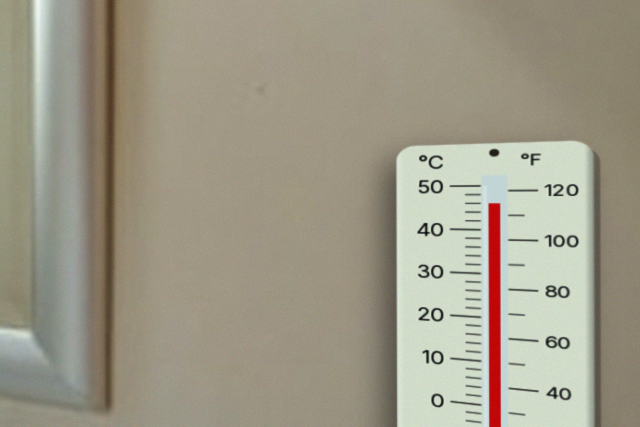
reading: {"value": 46, "unit": "°C"}
